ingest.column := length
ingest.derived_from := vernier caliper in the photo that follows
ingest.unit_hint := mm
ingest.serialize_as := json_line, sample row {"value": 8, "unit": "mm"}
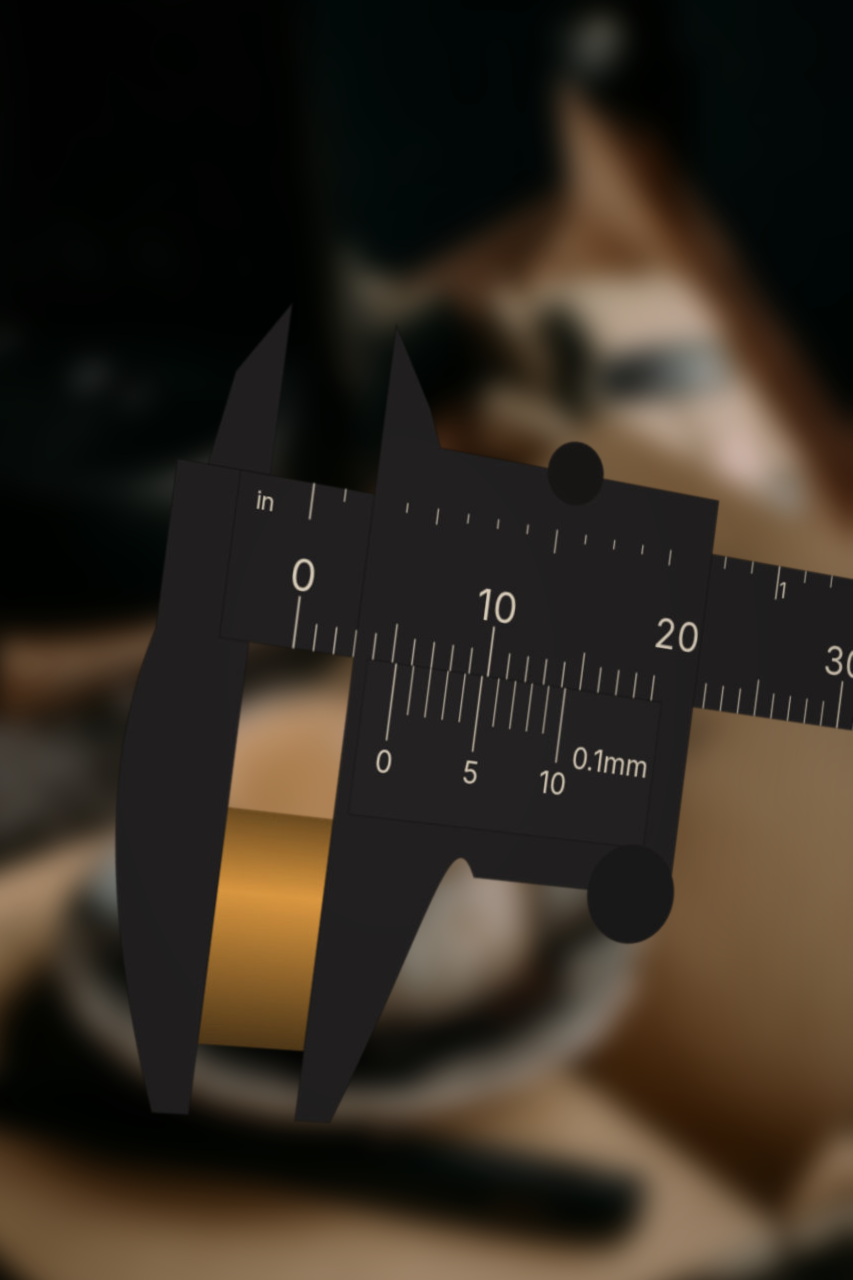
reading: {"value": 5.2, "unit": "mm"}
